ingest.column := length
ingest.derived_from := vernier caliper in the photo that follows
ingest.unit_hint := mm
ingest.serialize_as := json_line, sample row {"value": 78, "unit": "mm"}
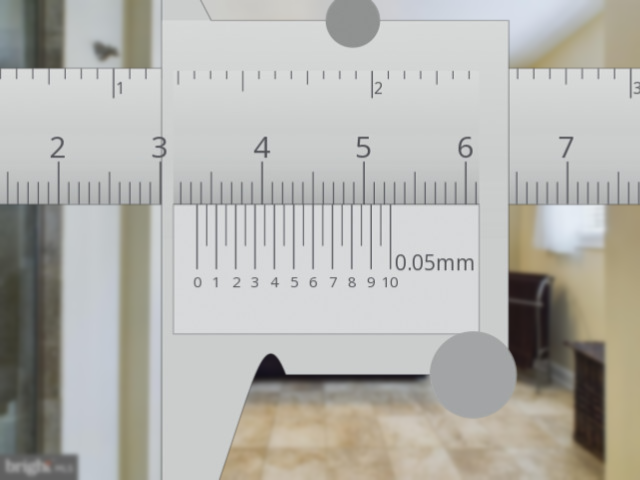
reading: {"value": 33.6, "unit": "mm"}
